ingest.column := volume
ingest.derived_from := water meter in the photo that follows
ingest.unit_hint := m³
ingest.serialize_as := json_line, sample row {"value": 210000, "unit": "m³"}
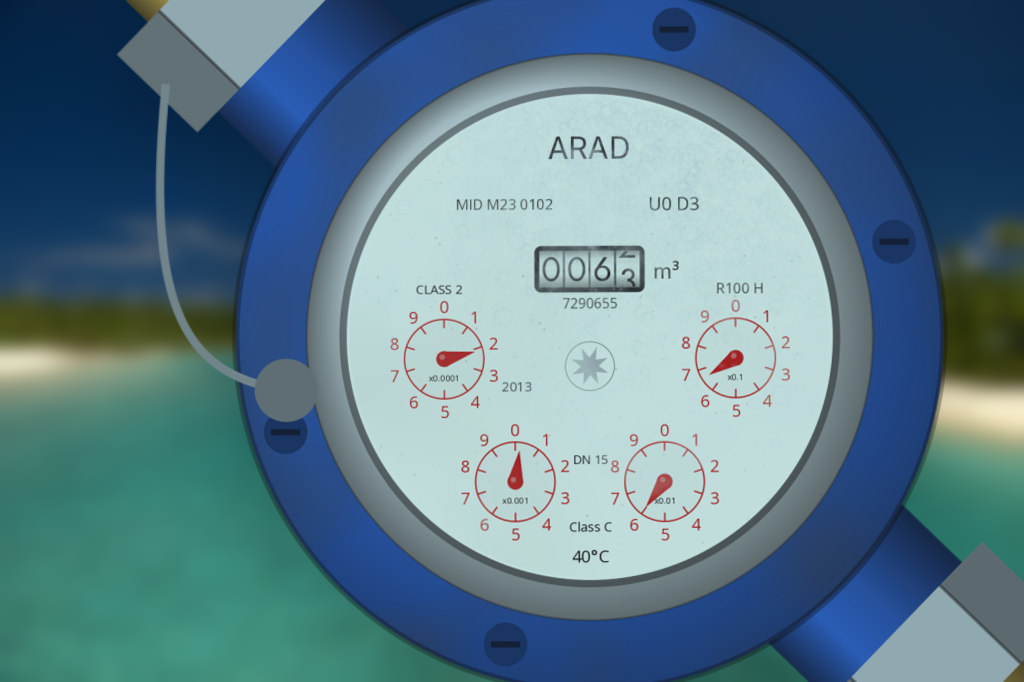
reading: {"value": 62.6602, "unit": "m³"}
